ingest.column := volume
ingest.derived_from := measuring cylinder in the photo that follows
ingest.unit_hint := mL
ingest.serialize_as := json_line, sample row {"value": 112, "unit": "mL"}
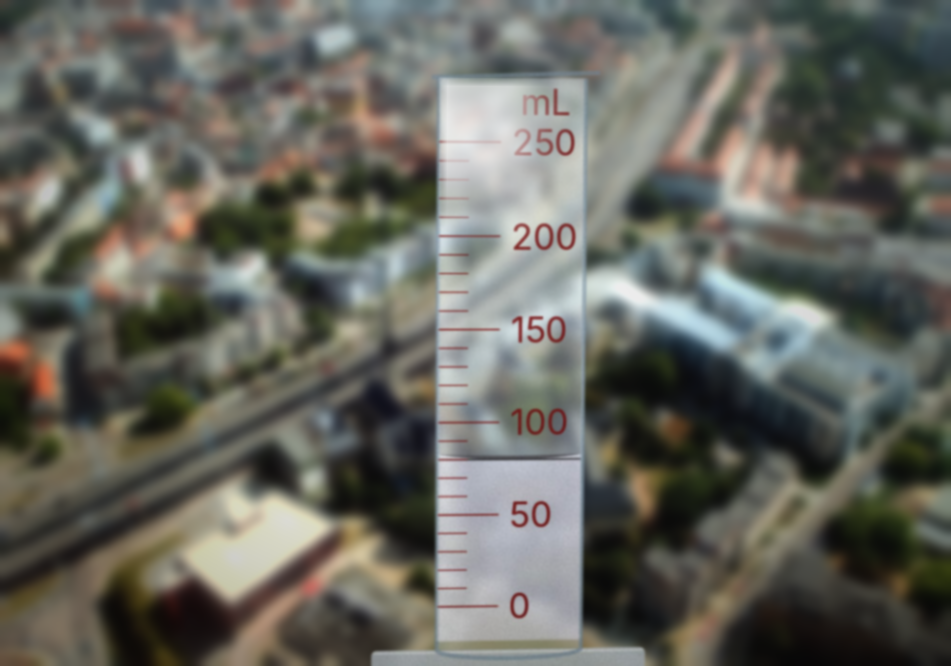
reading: {"value": 80, "unit": "mL"}
